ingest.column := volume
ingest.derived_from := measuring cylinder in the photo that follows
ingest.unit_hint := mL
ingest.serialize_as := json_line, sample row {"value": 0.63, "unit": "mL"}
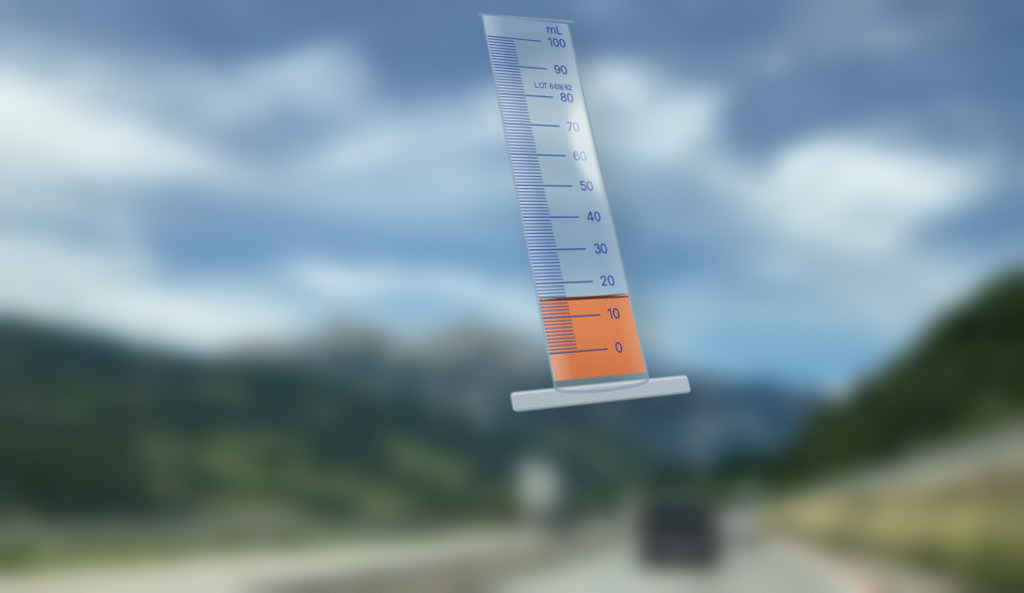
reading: {"value": 15, "unit": "mL"}
